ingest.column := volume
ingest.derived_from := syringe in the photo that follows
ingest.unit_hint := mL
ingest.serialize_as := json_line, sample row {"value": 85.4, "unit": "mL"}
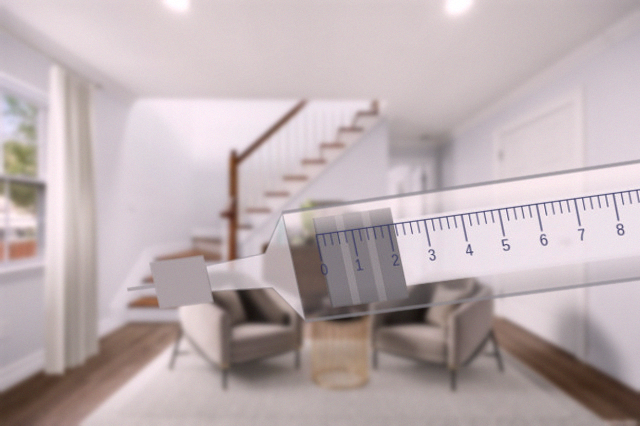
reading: {"value": 0, "unit": "mL"}
